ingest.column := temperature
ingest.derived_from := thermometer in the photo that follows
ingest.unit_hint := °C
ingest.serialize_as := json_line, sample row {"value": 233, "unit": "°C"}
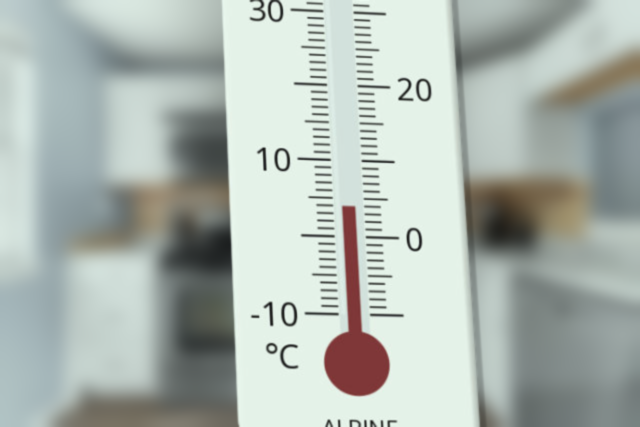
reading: {"value": 4, "unit": "°C"}
